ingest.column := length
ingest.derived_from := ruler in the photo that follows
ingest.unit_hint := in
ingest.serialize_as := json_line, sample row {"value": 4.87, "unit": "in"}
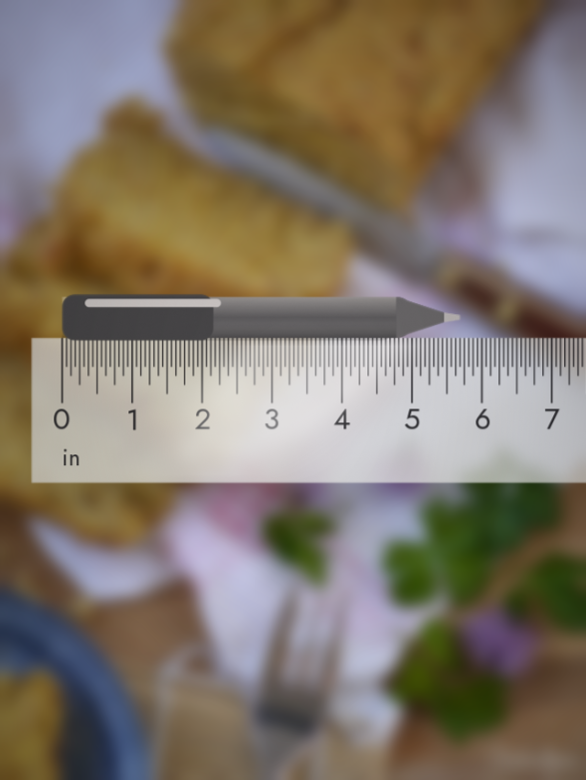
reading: {"value": 5.6875, "unit": "in"}
